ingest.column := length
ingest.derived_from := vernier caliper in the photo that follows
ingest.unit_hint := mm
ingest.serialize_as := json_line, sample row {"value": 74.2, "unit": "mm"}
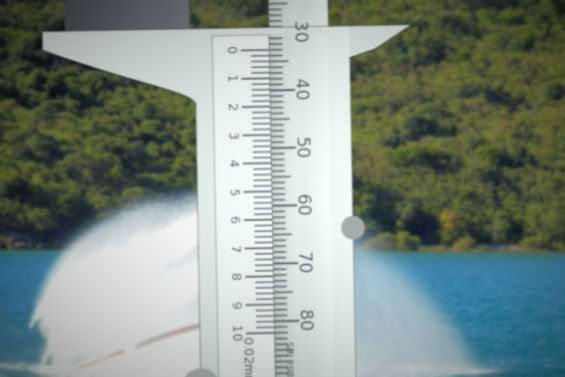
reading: {"value": 33.0, "unit": "mm"}
